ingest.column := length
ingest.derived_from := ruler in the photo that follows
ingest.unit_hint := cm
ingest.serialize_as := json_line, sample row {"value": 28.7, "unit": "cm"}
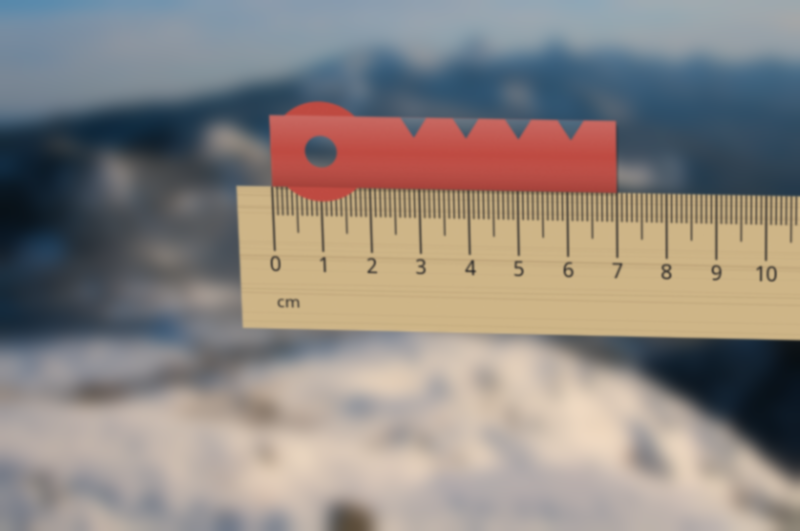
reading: {"value": 7, "unit": "cm"}
